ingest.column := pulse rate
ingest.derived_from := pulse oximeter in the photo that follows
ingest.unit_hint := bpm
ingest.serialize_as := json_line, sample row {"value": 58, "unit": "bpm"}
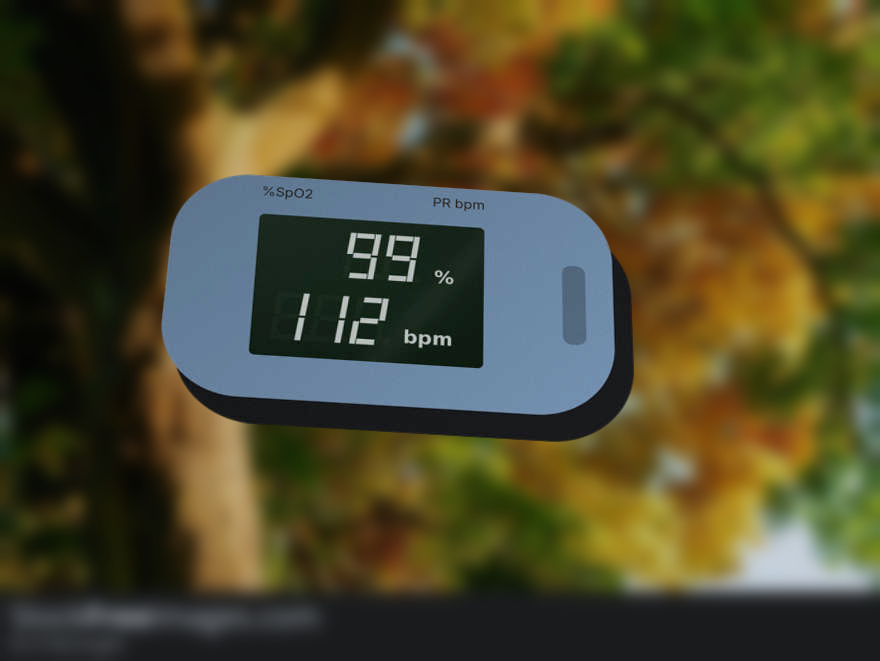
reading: {"value": 112, "unit": "bpm"}
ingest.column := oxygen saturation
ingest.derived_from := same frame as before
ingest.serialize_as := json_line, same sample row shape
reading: {"value": 99, "unit": "%"}
